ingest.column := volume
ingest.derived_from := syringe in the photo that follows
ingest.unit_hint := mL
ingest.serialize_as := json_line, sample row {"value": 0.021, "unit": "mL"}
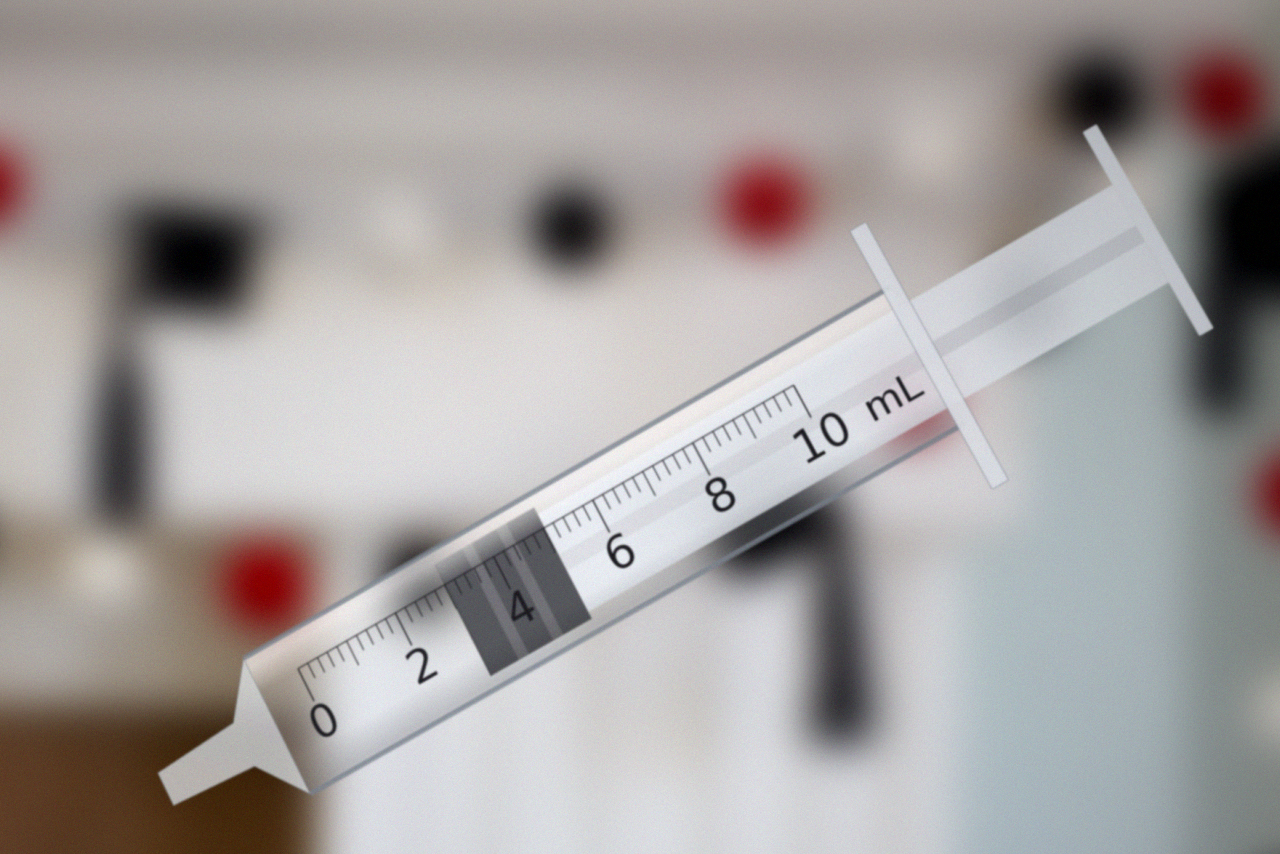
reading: {"value": 3, "unit": "mL"}
